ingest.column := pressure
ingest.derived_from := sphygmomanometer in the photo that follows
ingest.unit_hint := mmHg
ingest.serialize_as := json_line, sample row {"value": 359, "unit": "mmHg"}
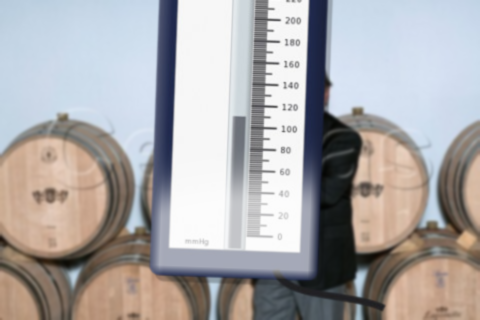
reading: {"value": 110, "unit": "mmHg"}
